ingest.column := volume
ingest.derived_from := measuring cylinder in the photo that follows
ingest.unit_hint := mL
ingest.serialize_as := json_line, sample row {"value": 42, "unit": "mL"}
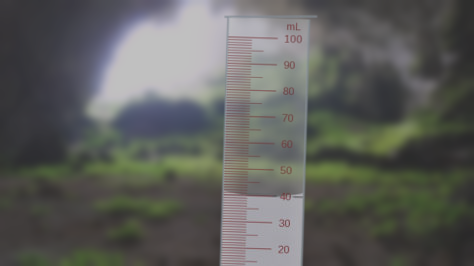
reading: {"value": 40, "unit": "mL"}
